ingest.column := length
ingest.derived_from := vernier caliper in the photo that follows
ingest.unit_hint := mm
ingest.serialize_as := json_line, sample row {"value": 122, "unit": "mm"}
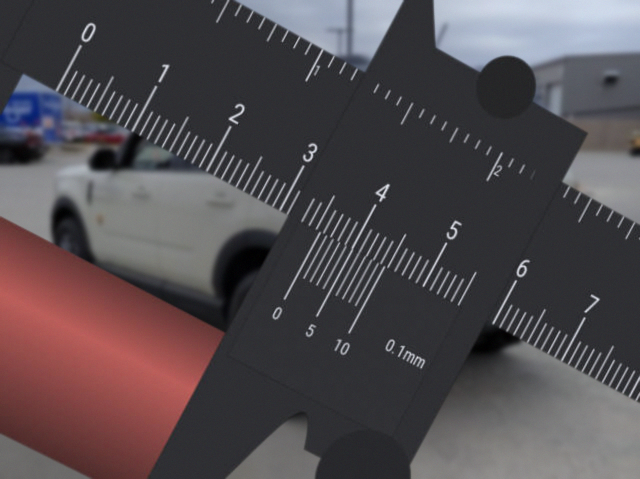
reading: {"value": 35.6, "unit": "mm"}
